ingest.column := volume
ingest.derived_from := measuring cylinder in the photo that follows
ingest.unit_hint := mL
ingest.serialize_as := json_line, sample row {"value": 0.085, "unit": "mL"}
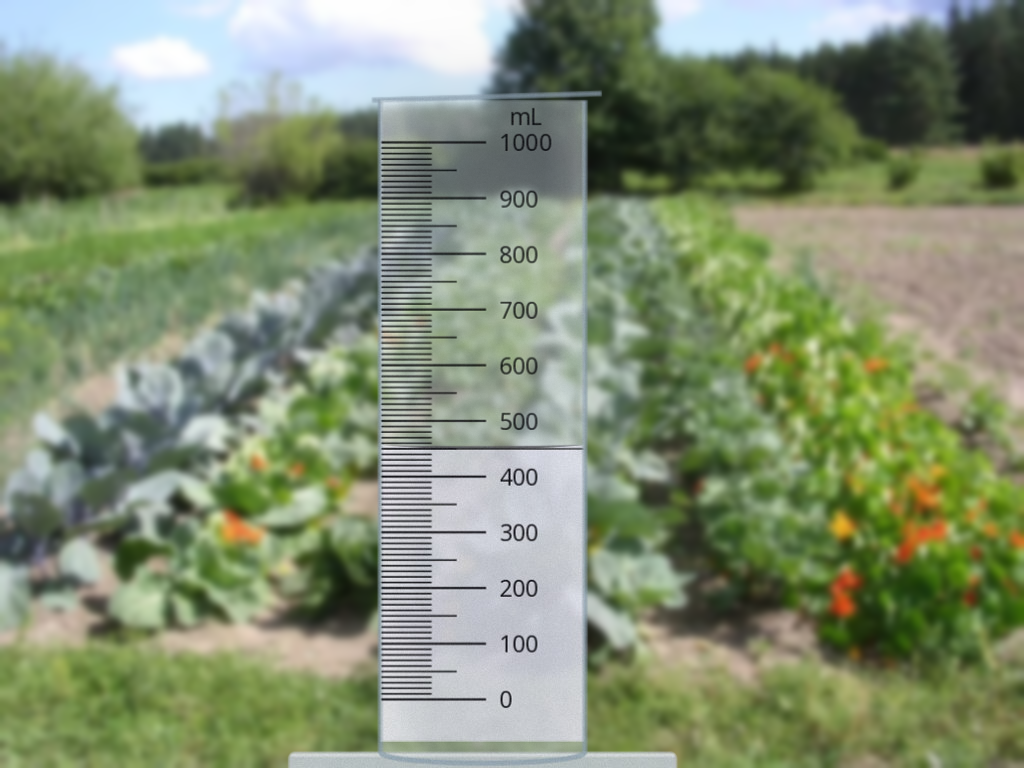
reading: {"value": 450, "unit": "mL"}
